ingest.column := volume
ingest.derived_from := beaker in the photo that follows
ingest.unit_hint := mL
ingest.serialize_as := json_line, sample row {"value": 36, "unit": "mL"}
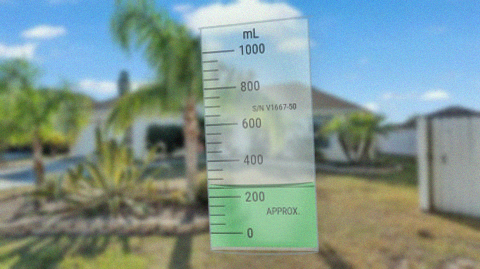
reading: {"value": 250, "unit": "mL"}
